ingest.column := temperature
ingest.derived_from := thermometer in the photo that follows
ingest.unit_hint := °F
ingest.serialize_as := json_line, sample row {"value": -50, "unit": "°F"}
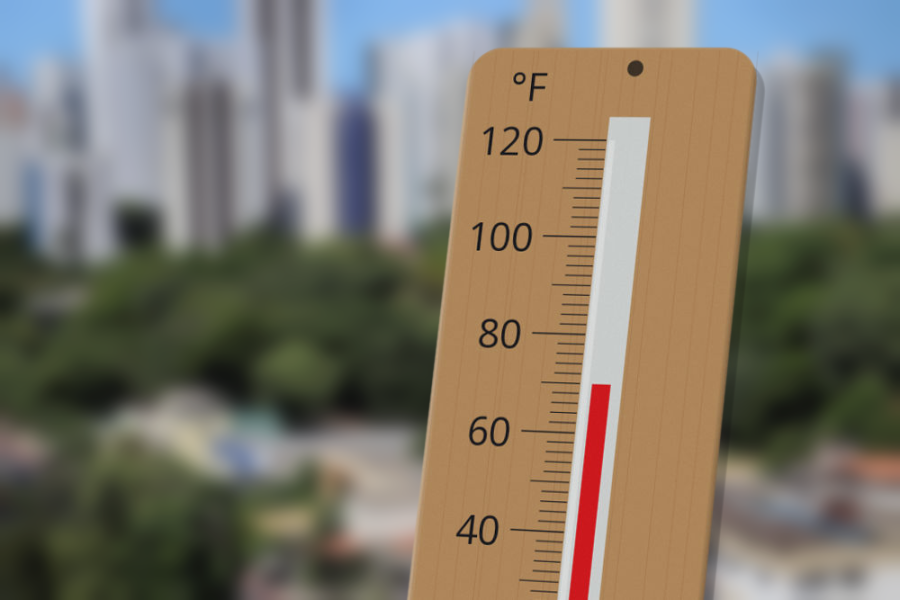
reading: {"value": 70, "unit": "°F"}
